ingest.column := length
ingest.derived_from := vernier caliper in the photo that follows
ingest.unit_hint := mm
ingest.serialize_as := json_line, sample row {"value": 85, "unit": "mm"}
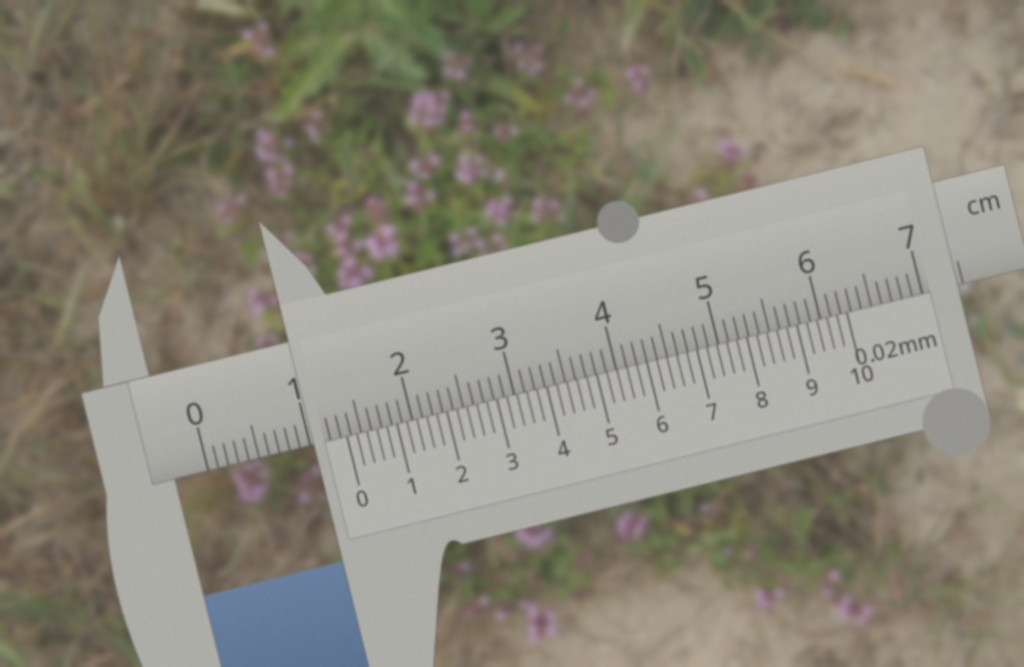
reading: {"value": 13.6, "unit": "mm"}
